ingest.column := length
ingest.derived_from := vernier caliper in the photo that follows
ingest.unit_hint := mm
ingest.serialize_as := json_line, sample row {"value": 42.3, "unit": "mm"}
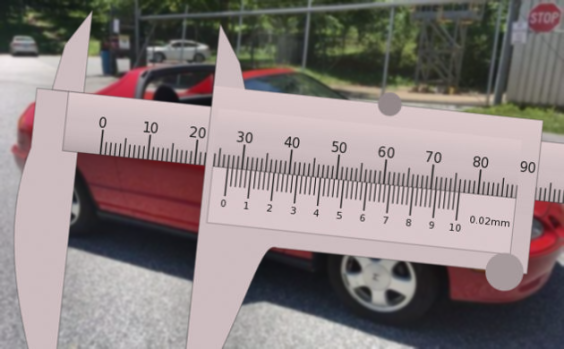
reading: {"value": 27.0, "unit": "mm"}
